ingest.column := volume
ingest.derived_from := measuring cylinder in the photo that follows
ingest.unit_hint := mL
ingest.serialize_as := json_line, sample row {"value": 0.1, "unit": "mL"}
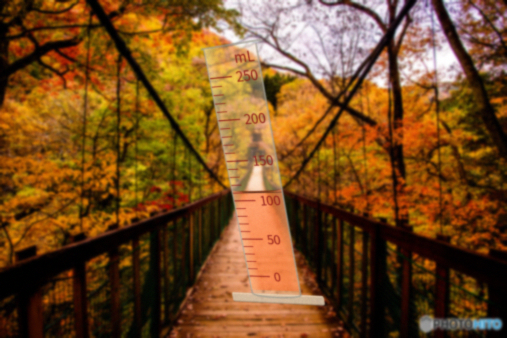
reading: {"value": 110, "unit": "mL"}
